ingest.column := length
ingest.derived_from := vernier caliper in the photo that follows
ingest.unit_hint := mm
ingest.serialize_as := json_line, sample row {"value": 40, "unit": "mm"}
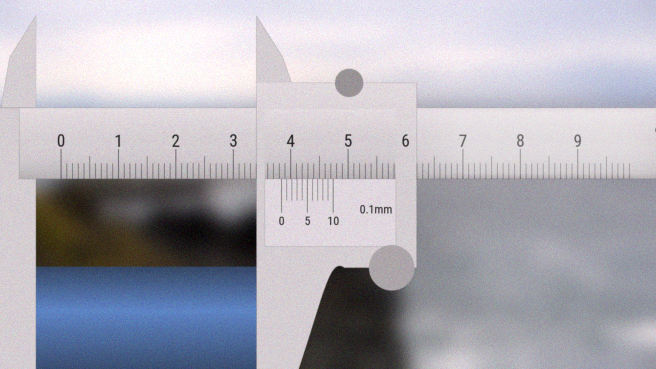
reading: {"value": 38.4, "unit": "mm"}
